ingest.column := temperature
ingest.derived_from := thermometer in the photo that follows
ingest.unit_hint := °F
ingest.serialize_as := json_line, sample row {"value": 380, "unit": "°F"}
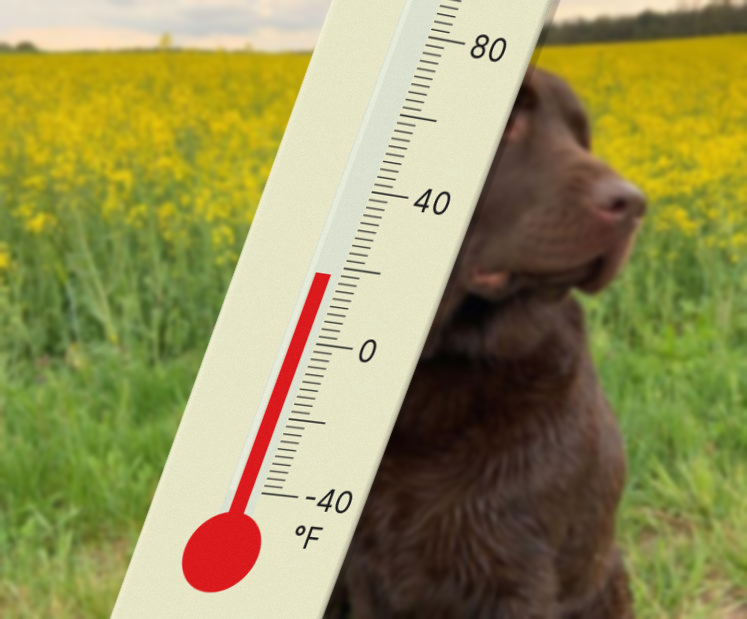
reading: {"value": 18, "unit": "°F"}
